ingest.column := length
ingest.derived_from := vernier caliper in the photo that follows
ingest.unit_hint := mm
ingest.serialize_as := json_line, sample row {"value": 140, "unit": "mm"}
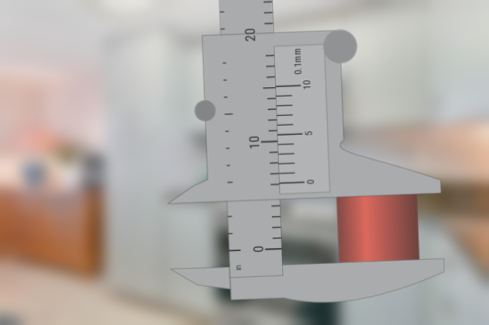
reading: {"value": 6.1, "unit": "mm"}
